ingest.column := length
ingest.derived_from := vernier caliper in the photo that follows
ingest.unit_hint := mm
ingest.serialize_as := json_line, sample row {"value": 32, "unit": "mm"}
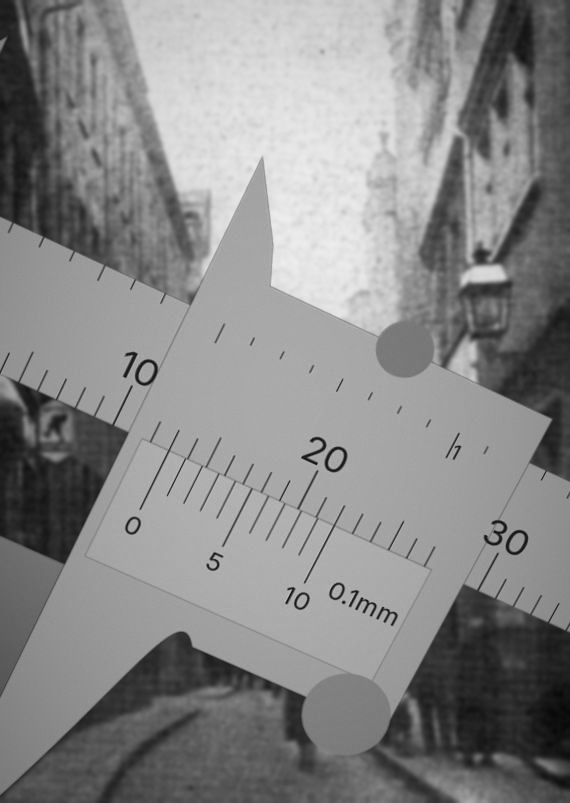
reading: {"value": 13.0, "unit": "mm"}
